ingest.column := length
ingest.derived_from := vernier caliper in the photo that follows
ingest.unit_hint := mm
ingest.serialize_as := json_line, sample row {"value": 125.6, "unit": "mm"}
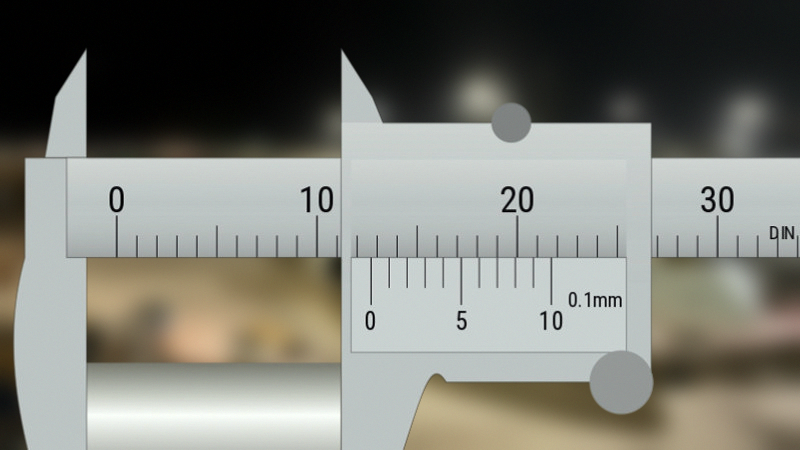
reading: {"value": 12.7, "unit": "mm"}
